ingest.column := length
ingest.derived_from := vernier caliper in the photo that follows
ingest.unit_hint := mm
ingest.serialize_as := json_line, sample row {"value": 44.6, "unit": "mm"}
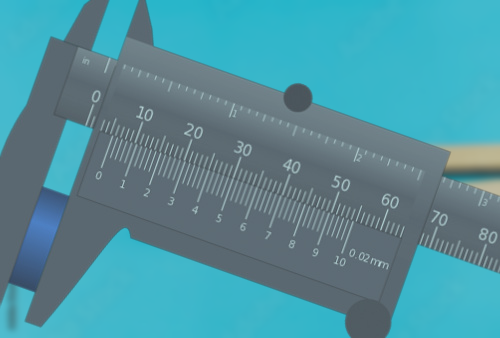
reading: {"value": 5.5, "unit": "mm"}
